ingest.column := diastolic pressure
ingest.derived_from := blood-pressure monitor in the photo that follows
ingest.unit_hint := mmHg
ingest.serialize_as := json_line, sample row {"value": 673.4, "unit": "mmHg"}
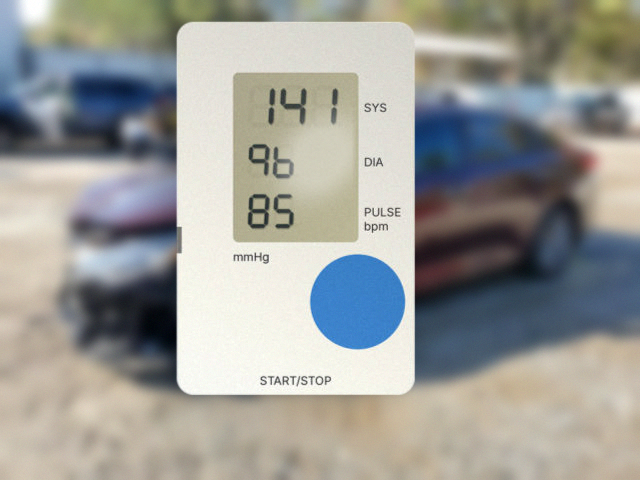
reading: {"value": 96, "unit": "mmHg"}
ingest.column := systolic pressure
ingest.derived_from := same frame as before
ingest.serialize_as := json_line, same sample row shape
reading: {"value": 141, "unit": "mmHg"}
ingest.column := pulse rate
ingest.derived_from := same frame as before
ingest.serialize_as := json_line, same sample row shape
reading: {"value": 85, "unit": "bpm"}
